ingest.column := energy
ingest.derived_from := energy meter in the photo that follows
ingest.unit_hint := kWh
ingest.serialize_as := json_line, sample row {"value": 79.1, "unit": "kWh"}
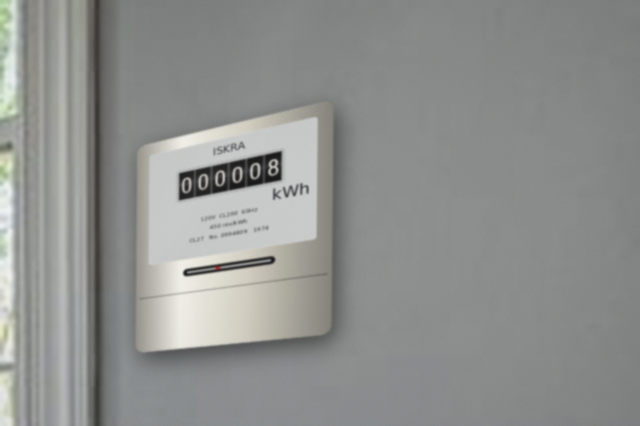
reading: {"value": 8, "unit": "kWh"}
